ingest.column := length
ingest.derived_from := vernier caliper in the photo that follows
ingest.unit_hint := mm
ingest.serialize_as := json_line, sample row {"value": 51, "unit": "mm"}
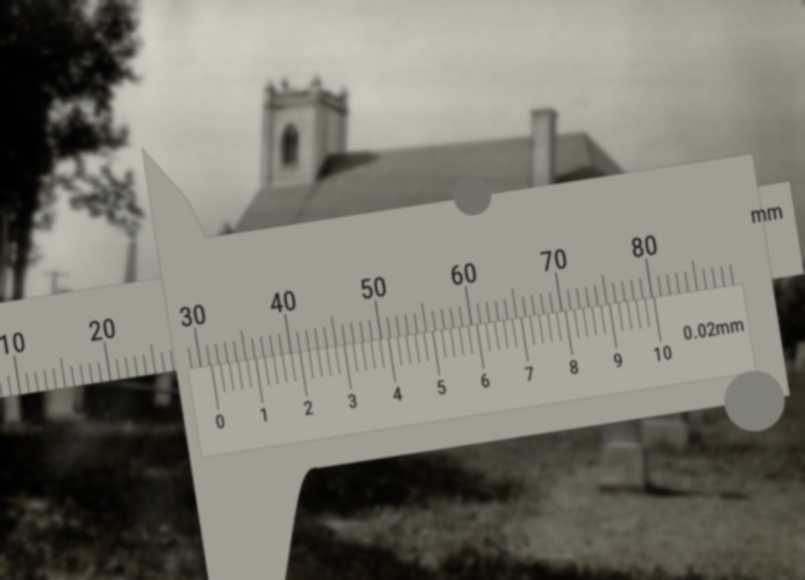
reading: {"value": 31.2, "unit": "mm"}
